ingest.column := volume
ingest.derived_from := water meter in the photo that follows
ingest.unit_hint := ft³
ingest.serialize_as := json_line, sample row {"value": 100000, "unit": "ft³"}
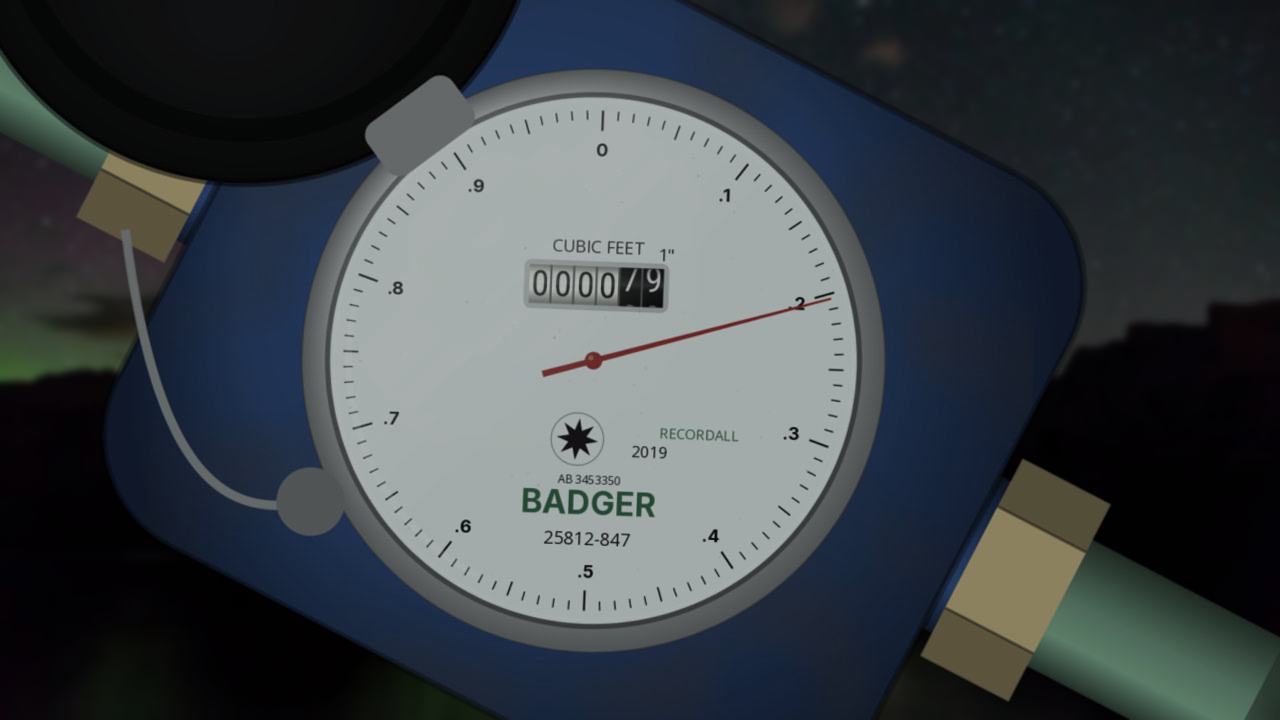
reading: {"value": 79.20, "unit": "ft³"}
